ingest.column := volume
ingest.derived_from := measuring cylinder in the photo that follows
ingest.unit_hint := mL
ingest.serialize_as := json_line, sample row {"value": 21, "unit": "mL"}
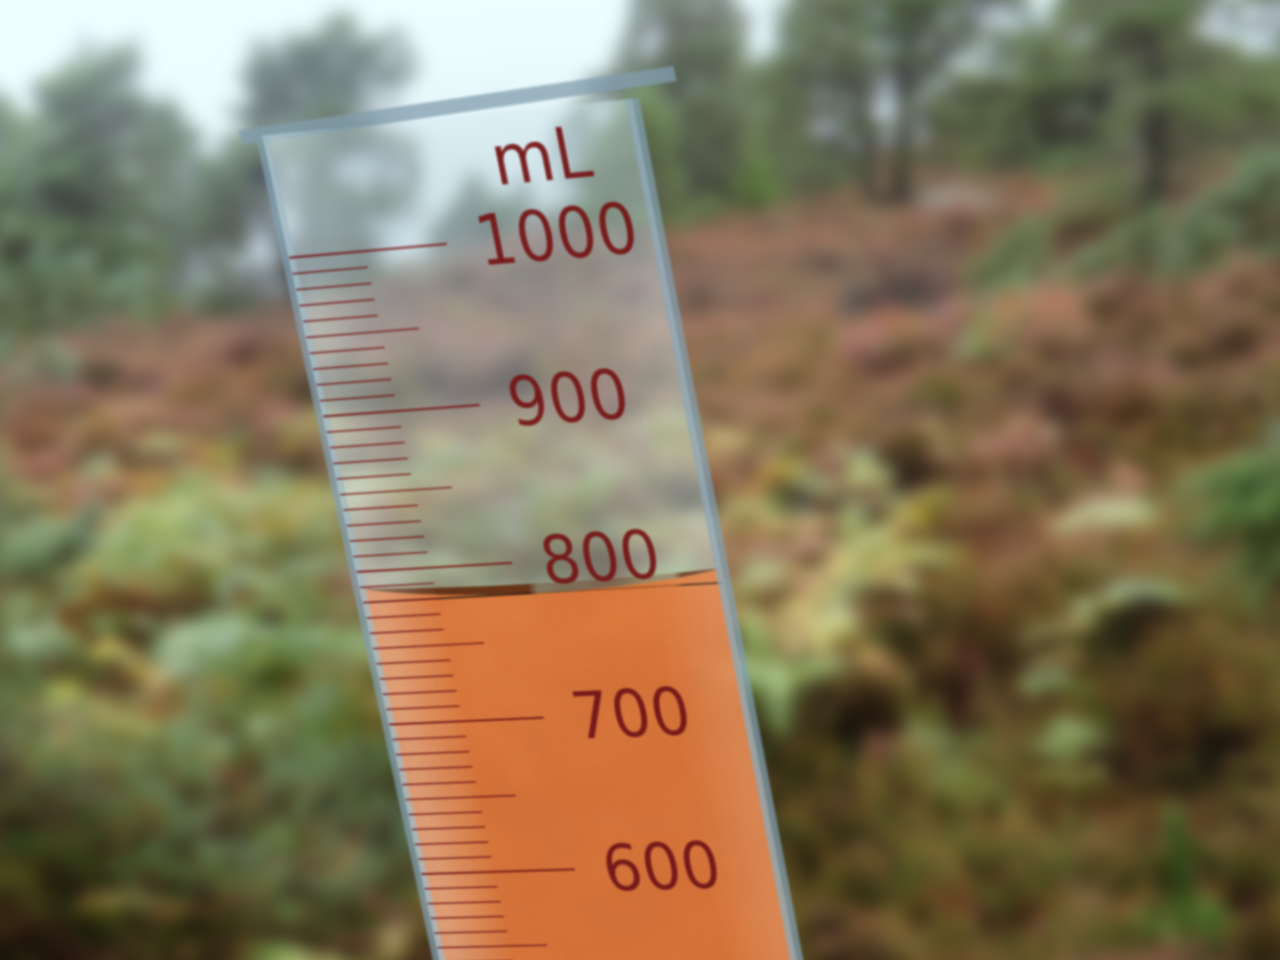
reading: {"value": 780, "unit": "mL"}
